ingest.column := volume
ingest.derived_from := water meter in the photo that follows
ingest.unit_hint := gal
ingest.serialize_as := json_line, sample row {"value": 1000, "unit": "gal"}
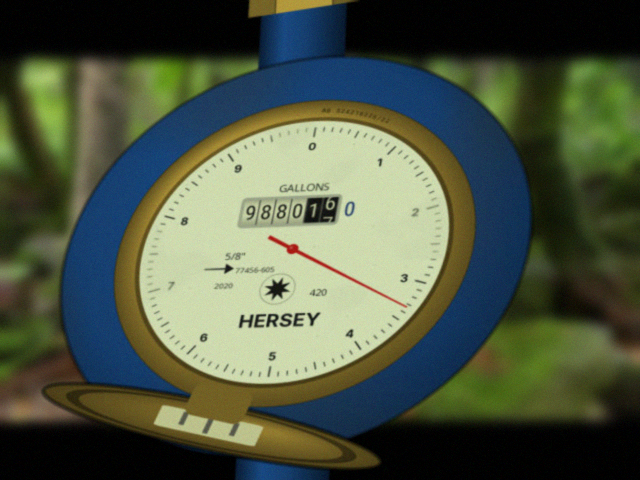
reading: {"value": 9880163.3, "unit": "gal"}
